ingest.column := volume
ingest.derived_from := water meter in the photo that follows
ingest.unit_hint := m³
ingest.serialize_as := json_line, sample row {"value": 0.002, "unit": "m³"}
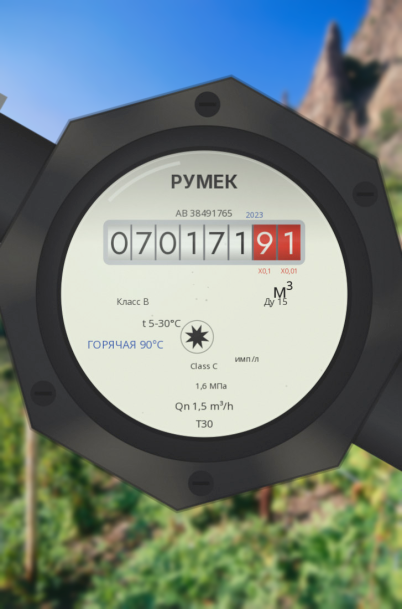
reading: {"value": 70171.91, "unit": "m³"}
